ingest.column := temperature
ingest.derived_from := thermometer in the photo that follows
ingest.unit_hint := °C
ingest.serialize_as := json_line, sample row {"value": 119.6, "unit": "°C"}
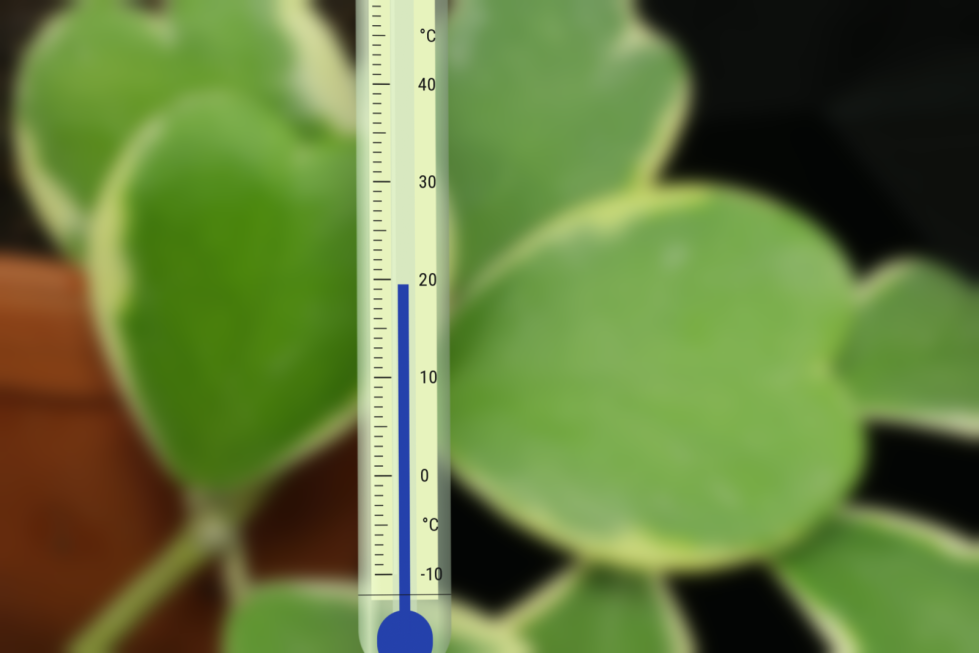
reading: {"value": 19.5, "unit": "°C"}
